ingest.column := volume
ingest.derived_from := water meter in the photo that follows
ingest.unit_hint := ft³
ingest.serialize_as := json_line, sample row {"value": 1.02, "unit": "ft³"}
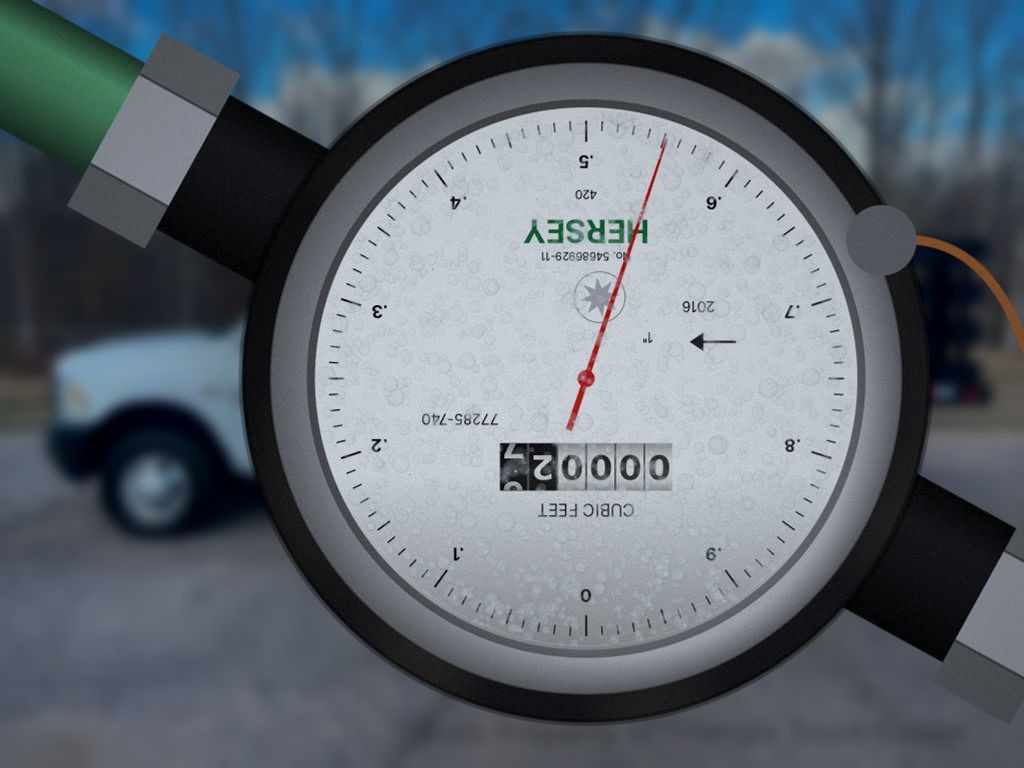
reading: {"value": 26.55, "unit": "ft³"}
